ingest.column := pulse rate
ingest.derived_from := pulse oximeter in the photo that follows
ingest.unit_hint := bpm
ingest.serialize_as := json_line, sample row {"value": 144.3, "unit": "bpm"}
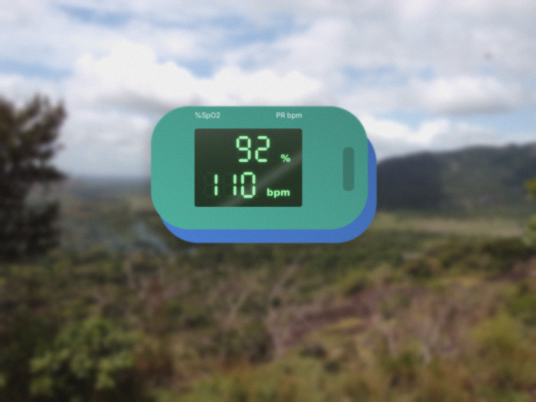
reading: {"value": 110, "unit": "bpm"}
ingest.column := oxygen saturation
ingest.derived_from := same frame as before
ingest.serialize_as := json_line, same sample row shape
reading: {"value": 92, "unit": "%"}
